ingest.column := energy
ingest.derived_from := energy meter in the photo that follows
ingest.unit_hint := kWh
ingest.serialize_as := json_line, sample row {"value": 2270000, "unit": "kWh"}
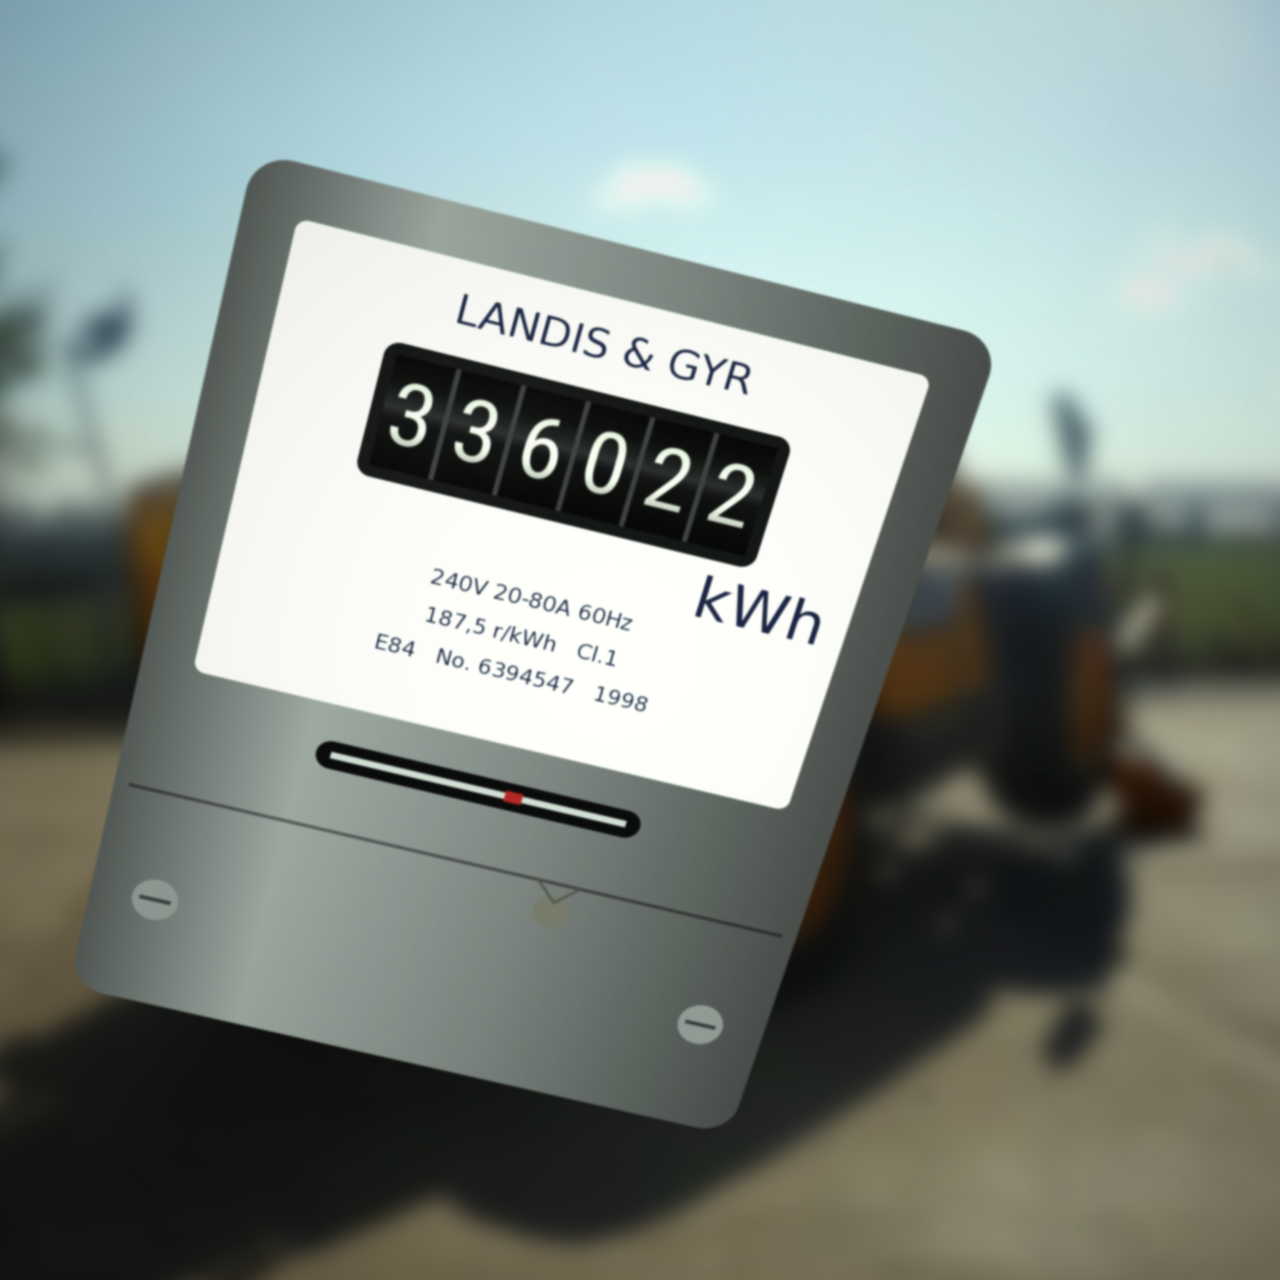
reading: {"value": 336022, "unit": "kWh"}
